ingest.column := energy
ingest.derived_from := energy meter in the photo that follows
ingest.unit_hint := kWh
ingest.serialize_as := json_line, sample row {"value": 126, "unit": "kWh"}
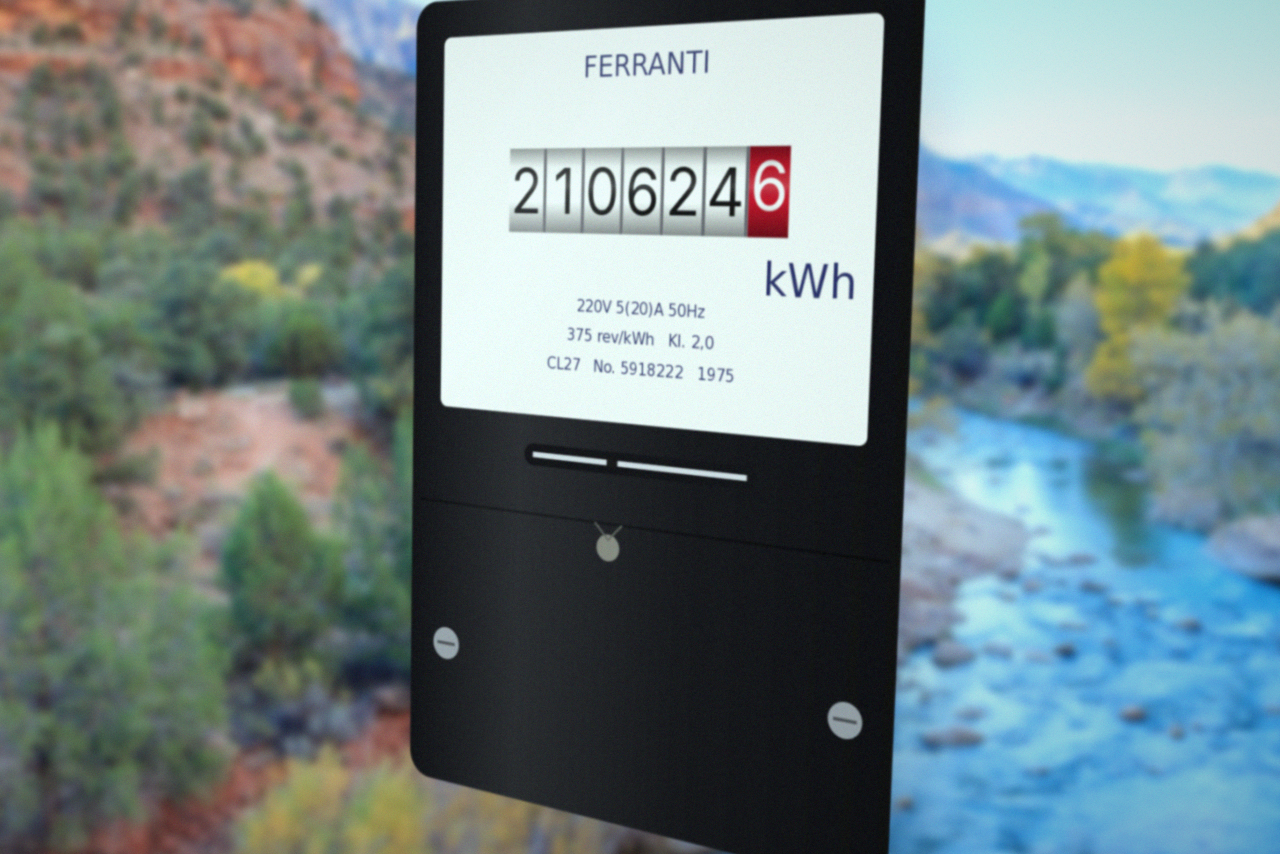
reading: {"value": 210624.6, "unit": "kWh"}
